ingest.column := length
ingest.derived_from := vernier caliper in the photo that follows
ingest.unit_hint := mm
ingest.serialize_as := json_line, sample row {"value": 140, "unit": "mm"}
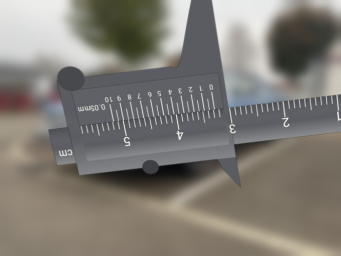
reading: {"value": 32.8, "unit": "mm"}
